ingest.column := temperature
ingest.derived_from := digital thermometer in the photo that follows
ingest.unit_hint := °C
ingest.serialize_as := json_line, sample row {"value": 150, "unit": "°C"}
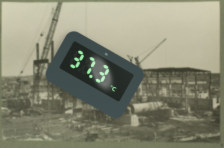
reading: {"value": 37.3, "unit": "°C"}
